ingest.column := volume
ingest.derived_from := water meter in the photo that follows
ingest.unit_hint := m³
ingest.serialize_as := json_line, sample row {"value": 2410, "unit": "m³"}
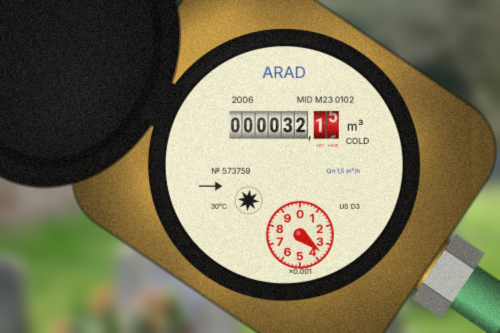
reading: {"value": 32.153, "unit": "m³"}
